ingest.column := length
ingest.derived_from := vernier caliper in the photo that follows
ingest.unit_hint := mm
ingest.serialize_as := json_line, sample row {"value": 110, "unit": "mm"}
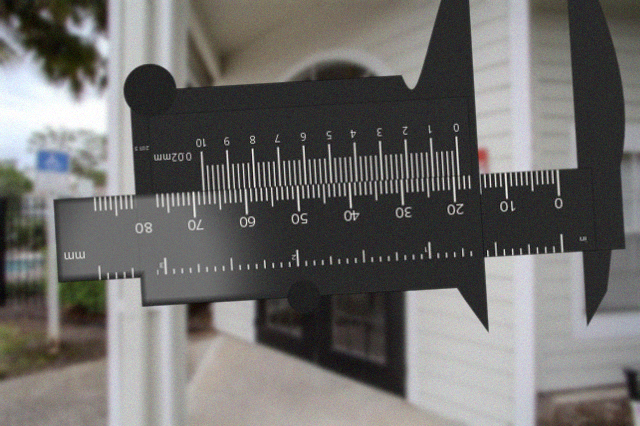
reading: {"value": 19.0, "unit": "mm"}
